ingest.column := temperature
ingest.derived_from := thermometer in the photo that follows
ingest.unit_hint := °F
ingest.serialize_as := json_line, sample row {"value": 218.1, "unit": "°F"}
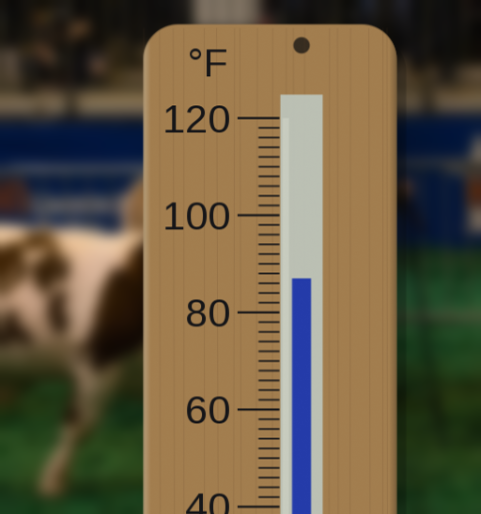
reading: {"value": 87, "unit": "°F"}
